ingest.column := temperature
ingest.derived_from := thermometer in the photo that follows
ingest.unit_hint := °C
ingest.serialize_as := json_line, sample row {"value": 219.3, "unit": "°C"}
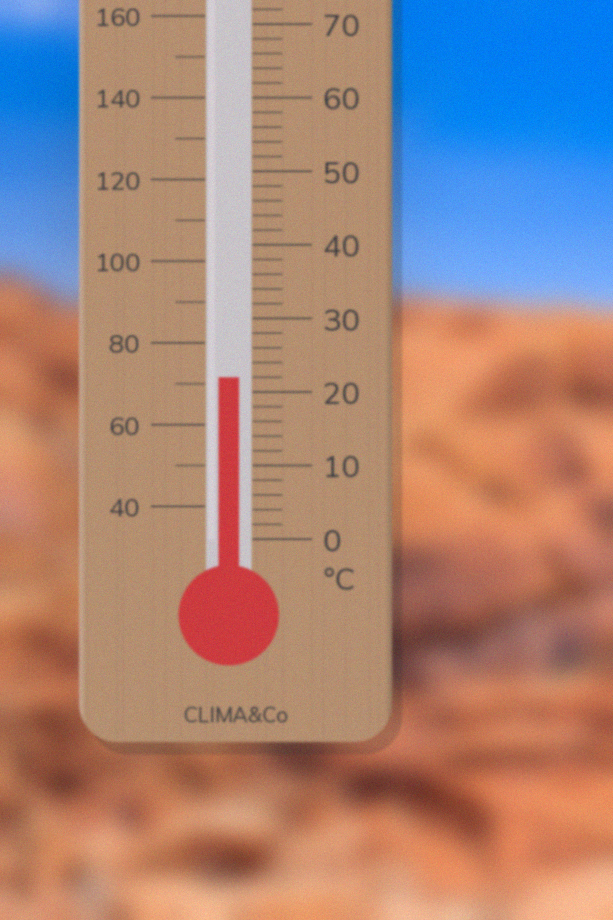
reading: {"value": 22, "unit": "°C"}
